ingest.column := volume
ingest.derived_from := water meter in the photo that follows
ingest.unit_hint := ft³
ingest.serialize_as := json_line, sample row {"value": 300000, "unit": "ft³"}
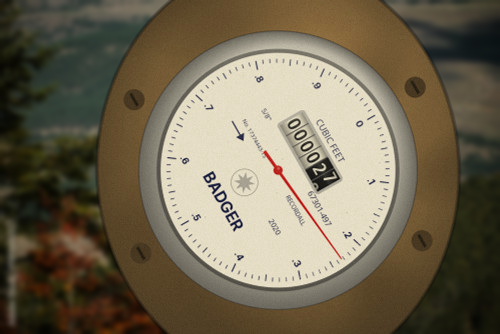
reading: {"value": 27.23, "unit": "ft³"}
